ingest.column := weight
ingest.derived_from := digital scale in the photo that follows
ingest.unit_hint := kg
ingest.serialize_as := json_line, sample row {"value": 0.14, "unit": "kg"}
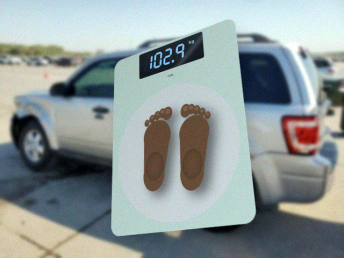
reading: {"value": 102.9, "unit": "kg"}
